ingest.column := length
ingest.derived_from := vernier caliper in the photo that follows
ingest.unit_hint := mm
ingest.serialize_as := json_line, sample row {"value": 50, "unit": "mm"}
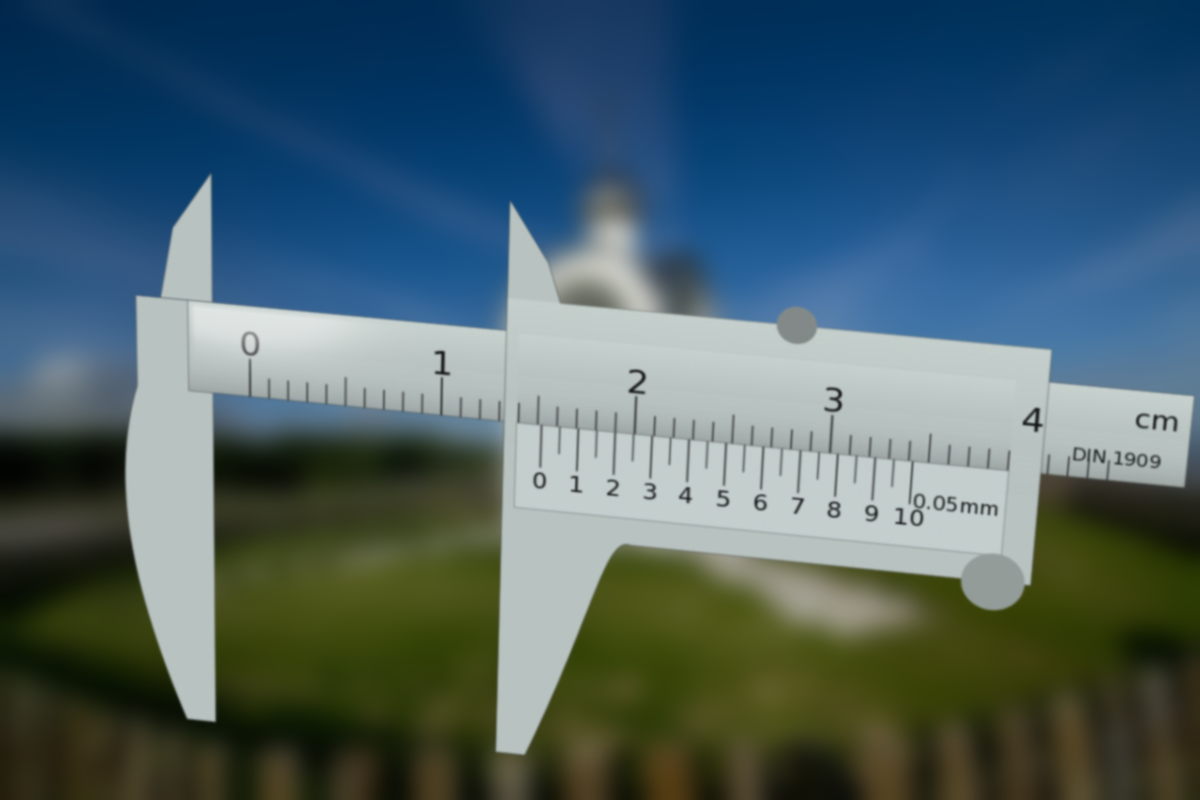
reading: {"value": 15.2, "unit": "mm"}
